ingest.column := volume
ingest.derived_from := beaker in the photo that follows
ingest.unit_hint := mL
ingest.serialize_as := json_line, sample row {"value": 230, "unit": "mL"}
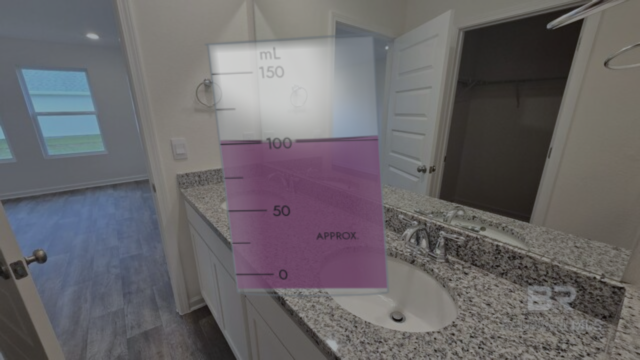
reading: {"value": 100, "unit": "mL"}
